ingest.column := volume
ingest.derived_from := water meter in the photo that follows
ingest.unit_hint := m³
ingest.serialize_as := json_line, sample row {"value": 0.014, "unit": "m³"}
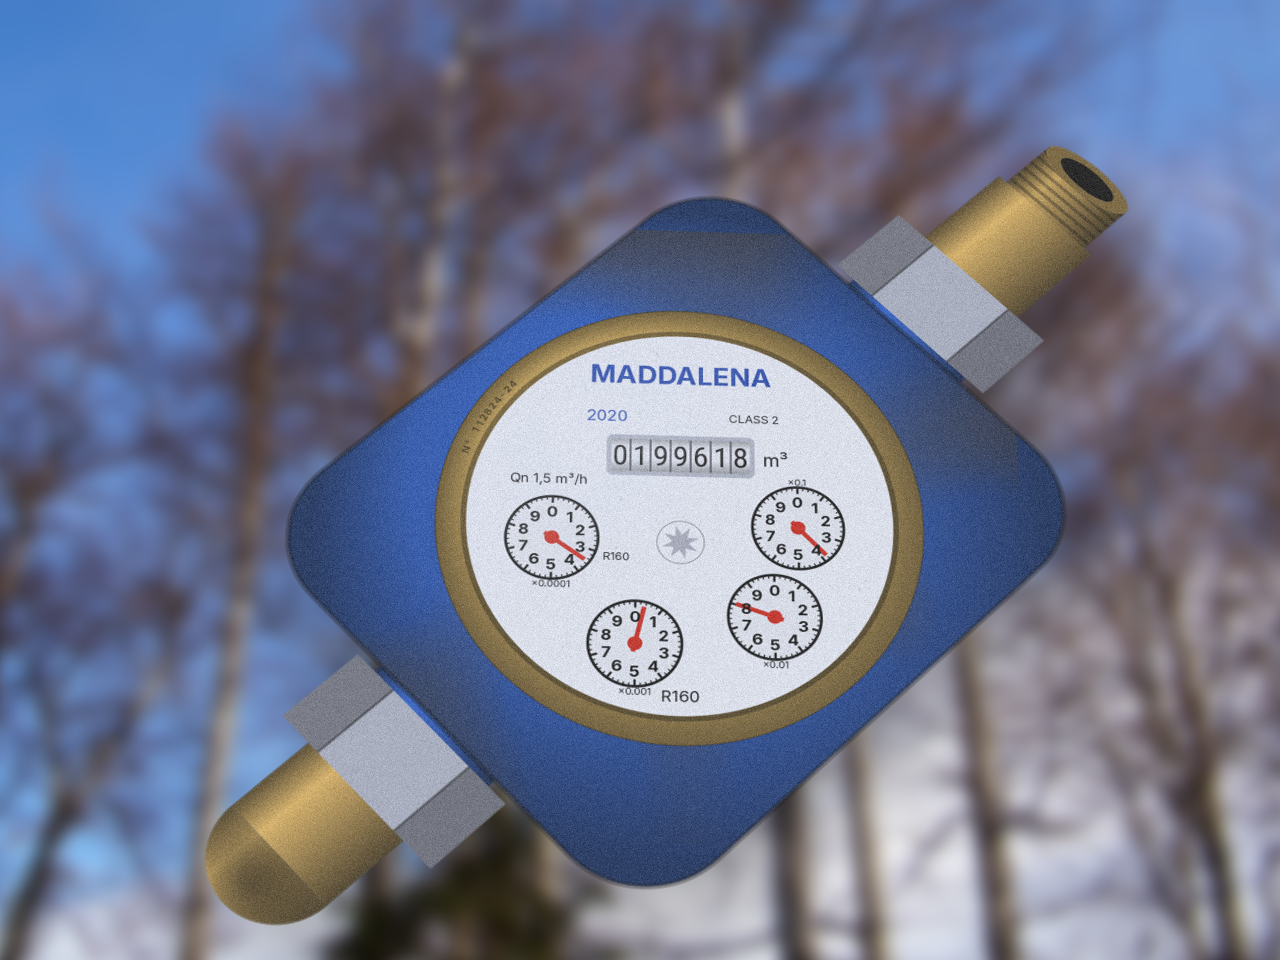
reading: {"value": 199618.3803, "unit": "m³"}
